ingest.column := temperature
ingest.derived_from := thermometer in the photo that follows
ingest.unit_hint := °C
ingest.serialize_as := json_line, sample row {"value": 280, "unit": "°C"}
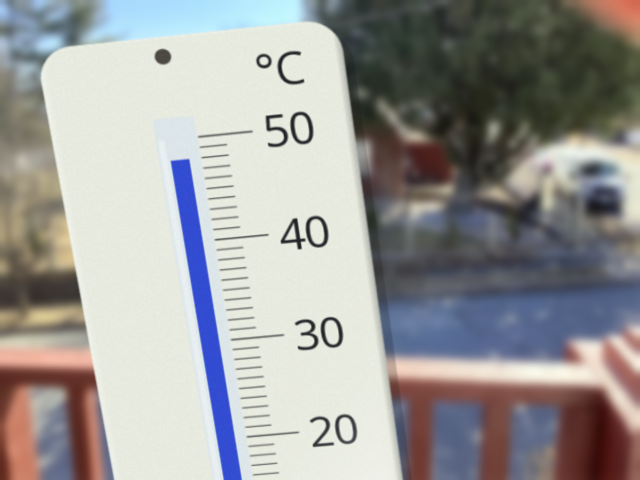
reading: {"value": 48, "unit": "°C"}
